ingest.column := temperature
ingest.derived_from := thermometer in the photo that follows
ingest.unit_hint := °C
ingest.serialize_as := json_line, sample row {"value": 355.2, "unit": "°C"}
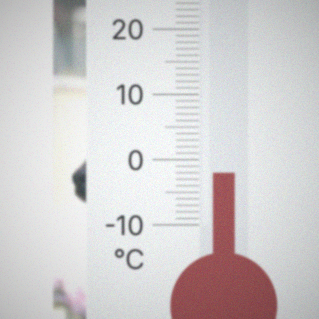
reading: {"value": -2, "unit": "°C"}
